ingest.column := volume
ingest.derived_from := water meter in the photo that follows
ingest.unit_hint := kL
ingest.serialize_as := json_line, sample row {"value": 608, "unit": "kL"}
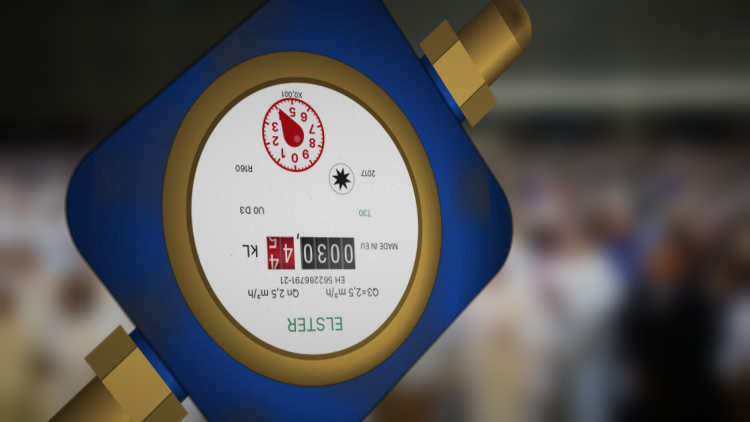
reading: {"value": 30.444, "unit": "kL"}
